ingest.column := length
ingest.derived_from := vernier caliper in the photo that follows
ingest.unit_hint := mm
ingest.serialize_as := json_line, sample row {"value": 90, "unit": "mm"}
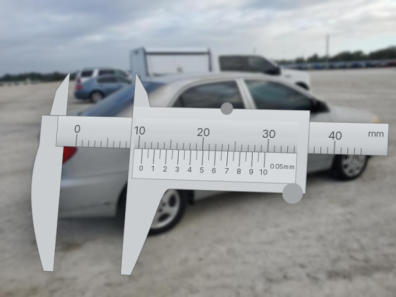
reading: {"value": 10.6, "unit": "mm"}
